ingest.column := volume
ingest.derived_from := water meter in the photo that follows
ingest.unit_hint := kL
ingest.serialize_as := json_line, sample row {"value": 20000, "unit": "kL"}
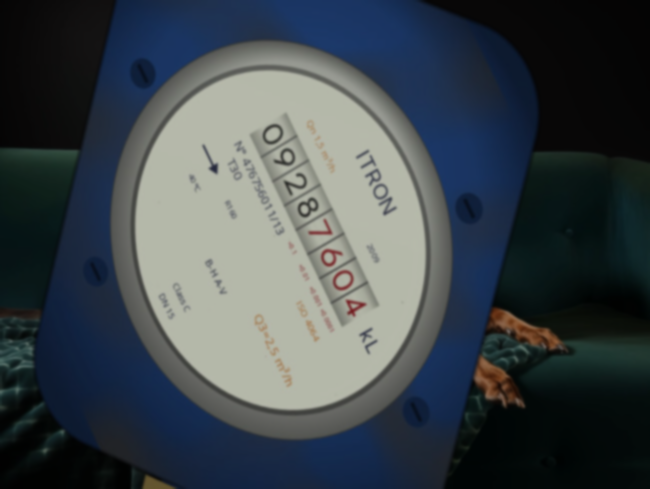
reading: {"value": 928.7604, "unit": "kL"}
